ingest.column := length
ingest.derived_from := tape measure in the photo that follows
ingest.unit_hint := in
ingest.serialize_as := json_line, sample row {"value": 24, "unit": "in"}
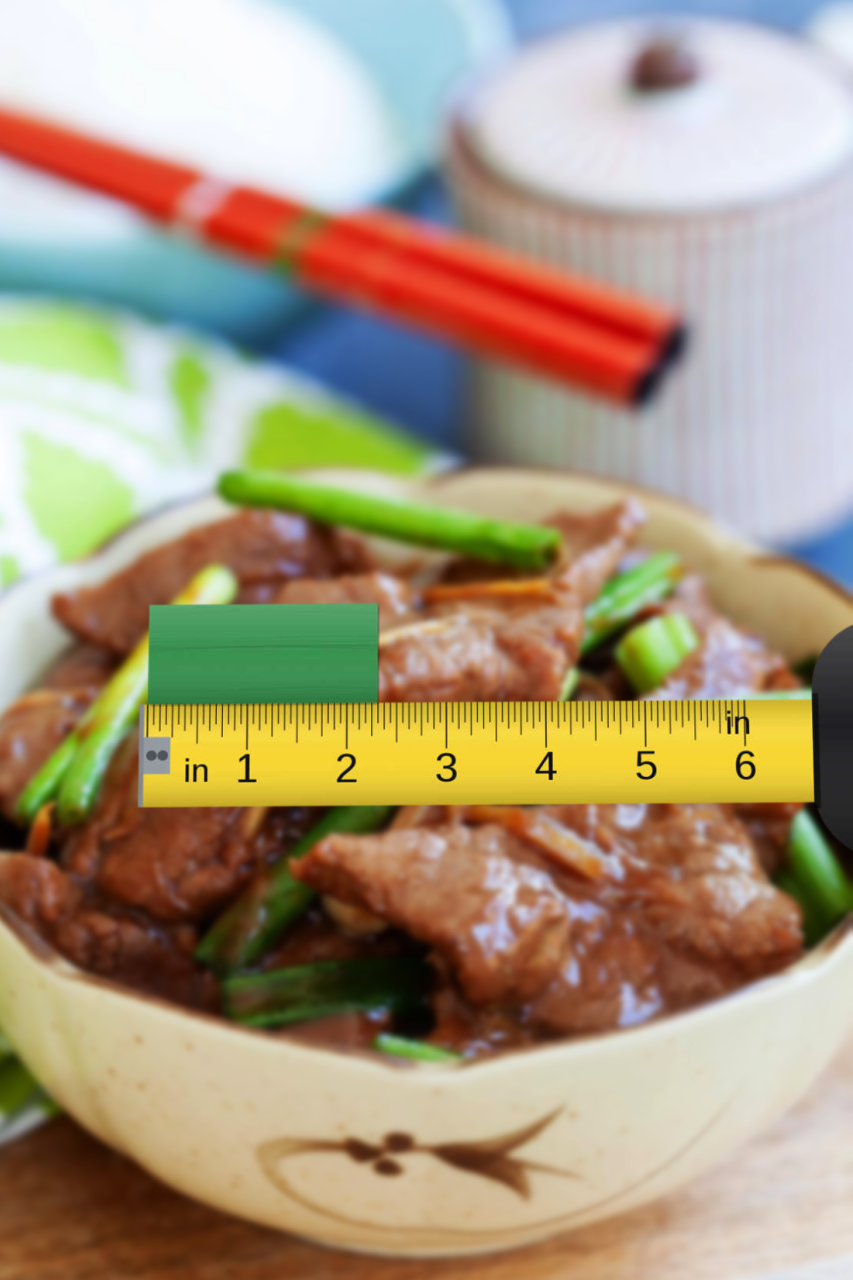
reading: {"value": 2.3125, "unit": "in"}
